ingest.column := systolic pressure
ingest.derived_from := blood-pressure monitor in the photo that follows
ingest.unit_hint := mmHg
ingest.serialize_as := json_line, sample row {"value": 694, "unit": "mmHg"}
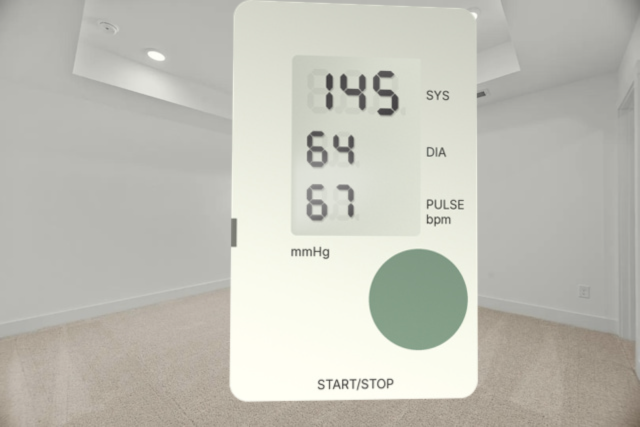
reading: {"value": 145, "unit": "mmHg"}
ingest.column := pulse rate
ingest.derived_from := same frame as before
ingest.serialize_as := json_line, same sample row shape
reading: {"value": 67, "unit": "bpm"}
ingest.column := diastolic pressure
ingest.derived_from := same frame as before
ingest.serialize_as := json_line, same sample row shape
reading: {"value": 64, "unit": "mmHg"}
